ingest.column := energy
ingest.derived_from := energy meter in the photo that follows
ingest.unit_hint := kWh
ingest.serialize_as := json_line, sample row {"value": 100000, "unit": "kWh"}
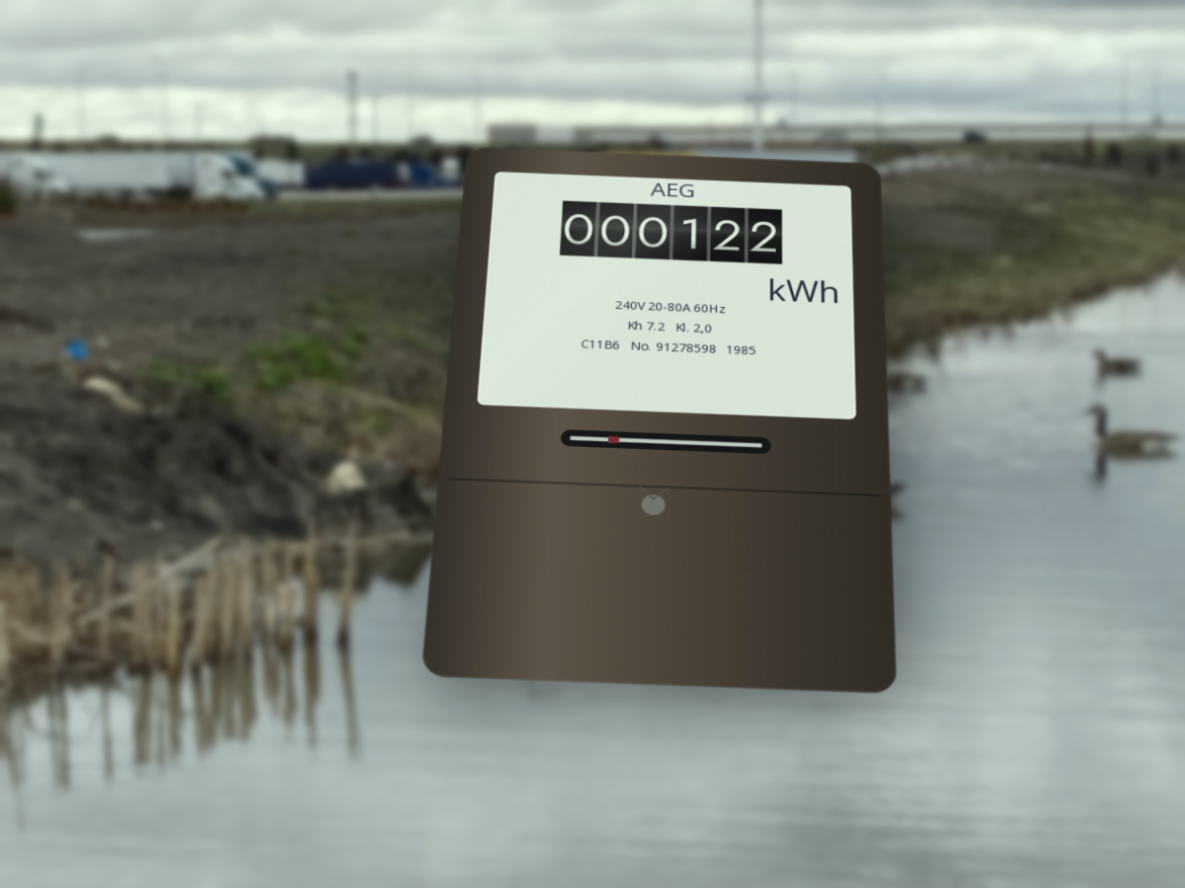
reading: {"value": 122, "unit": "kWh"}
